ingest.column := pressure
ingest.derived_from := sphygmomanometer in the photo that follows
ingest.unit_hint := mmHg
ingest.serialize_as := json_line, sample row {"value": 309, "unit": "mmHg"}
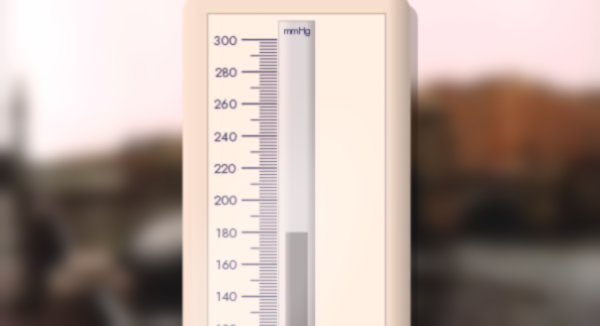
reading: {"value": 180, "unit": "mmHg"}
